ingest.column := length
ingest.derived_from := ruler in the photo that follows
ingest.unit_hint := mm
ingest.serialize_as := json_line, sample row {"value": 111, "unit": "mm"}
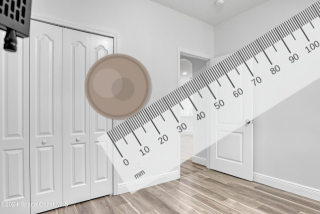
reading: {"value": 30, "unit": "mm"}
